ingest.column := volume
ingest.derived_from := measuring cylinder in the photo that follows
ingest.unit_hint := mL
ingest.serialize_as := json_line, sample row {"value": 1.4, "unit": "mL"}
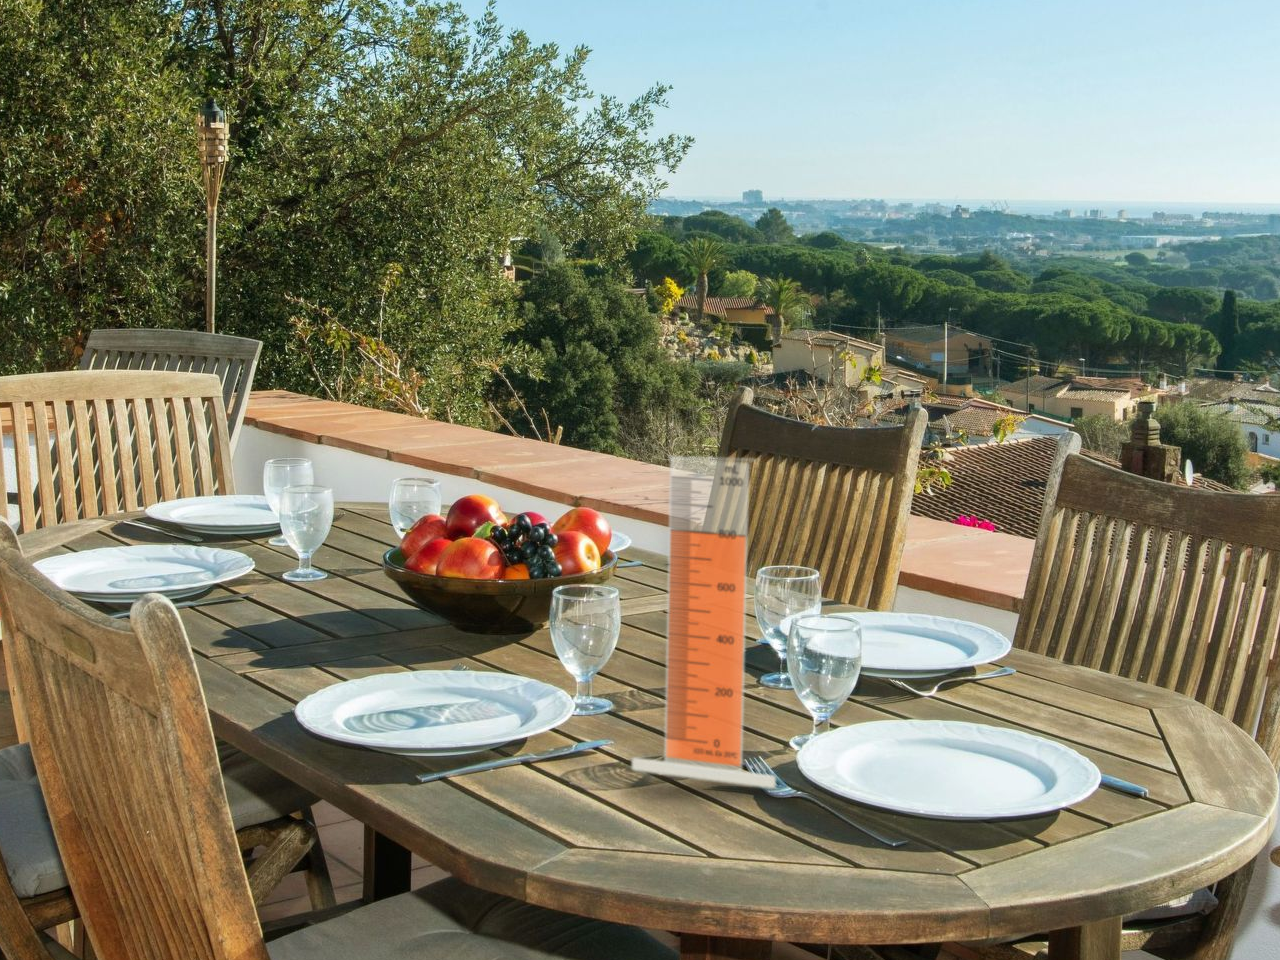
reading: {"value": 800, "unit": "mL"}
